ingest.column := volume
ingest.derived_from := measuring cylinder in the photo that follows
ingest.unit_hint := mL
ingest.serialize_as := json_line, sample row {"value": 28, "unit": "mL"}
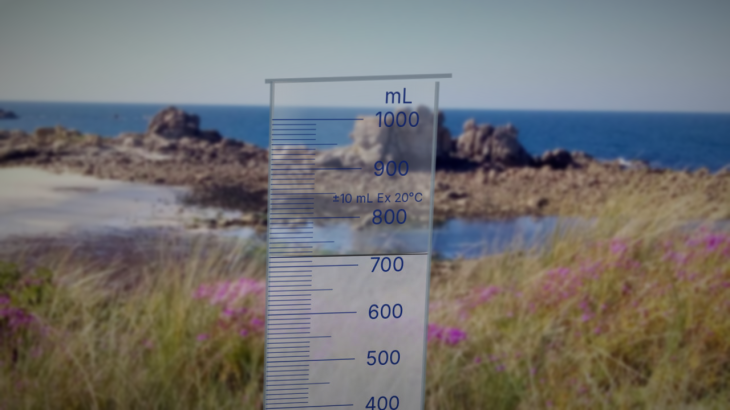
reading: {"value": 720, "unit": "mL"}
